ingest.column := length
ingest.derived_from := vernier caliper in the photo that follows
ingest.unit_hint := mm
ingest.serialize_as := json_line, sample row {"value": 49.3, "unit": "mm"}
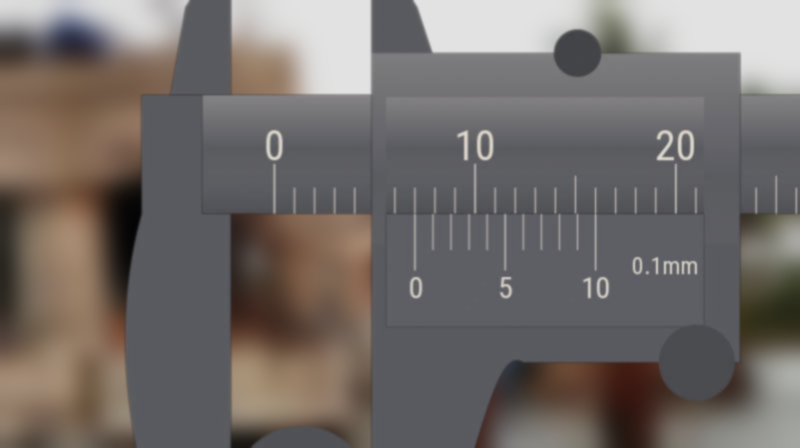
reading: {"value": 7.0, "unit": "mm"}
